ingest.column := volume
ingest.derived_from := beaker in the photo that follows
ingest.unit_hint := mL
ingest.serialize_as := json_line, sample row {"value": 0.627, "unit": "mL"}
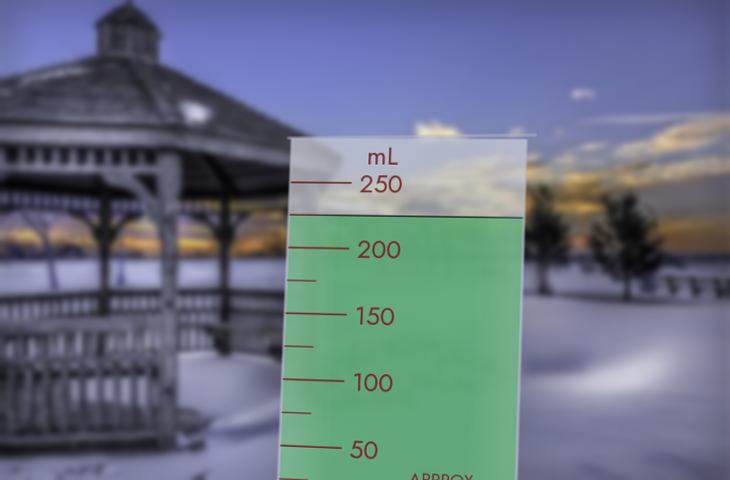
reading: {"value": 225, "unit": "mL"}
